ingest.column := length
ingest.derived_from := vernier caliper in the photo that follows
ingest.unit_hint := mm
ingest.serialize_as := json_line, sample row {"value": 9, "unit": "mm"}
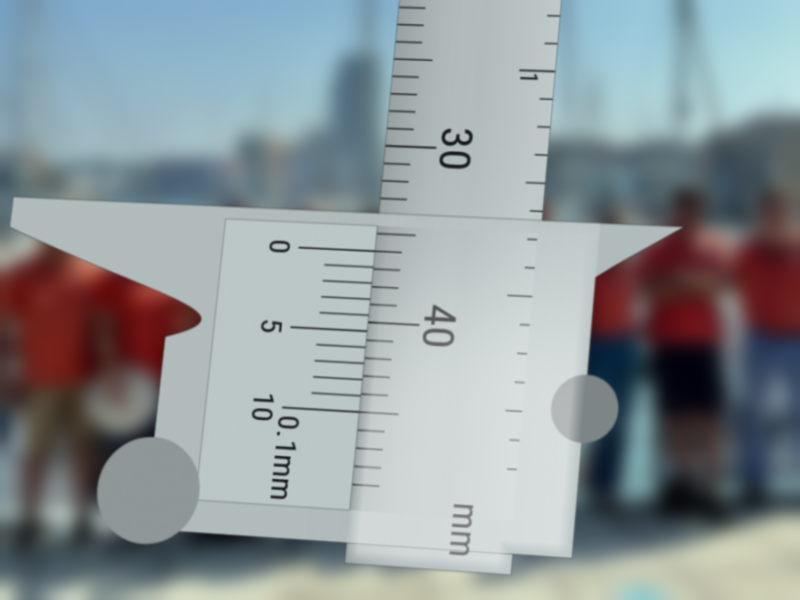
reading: {"value": 36.0, "unit": "mm"}
